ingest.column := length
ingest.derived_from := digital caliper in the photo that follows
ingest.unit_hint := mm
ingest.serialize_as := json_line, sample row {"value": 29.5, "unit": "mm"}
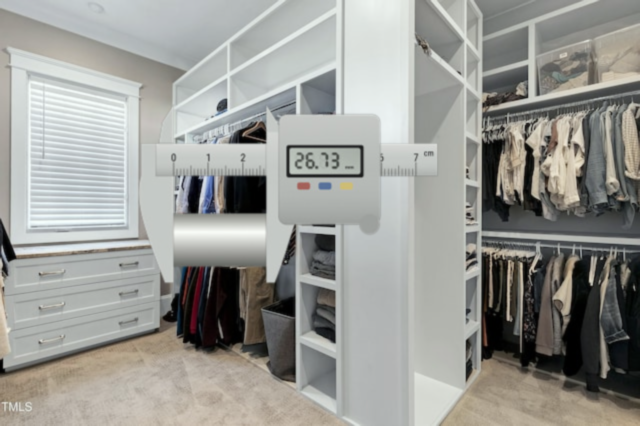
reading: {"value": 26.73, "unit": "mm"}
